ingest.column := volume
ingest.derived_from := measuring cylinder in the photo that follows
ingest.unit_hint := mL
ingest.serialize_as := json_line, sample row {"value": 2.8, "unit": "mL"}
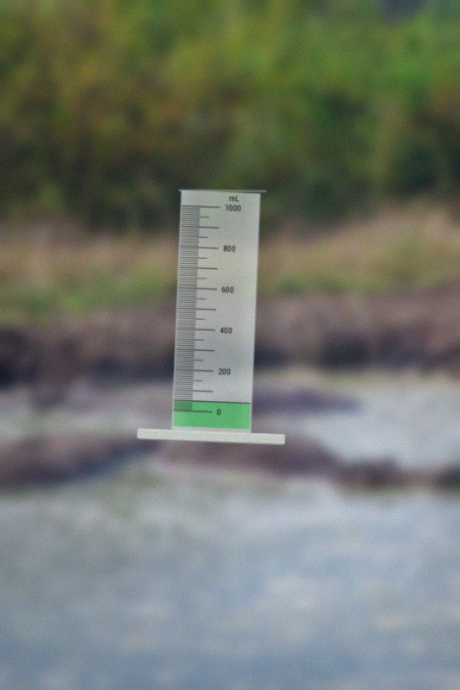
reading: {"value": 50, "unit": "mL"}
